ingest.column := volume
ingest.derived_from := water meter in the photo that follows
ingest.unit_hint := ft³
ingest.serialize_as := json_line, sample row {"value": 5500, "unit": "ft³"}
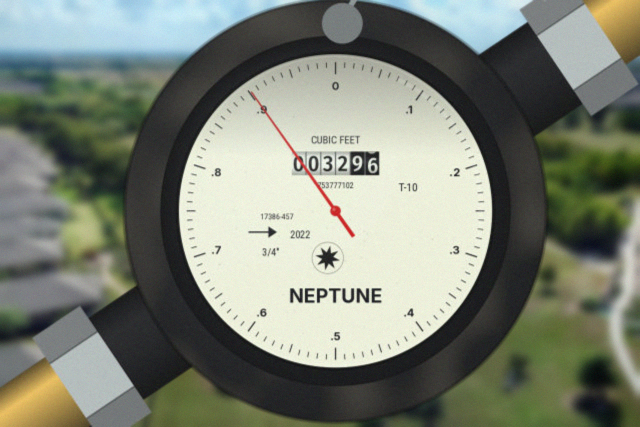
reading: {"value": 3295.90, "unit": "ft³"}
